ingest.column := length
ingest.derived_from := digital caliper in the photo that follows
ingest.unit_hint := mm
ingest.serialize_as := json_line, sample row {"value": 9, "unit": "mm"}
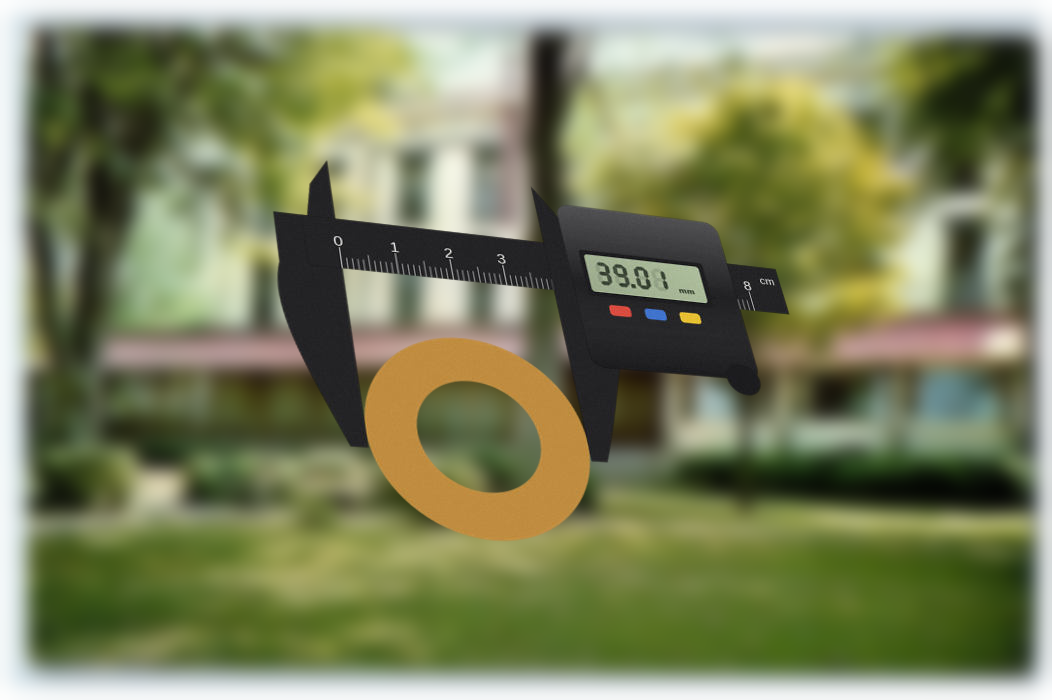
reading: {"value": 39.01, "unit": "mm"}
